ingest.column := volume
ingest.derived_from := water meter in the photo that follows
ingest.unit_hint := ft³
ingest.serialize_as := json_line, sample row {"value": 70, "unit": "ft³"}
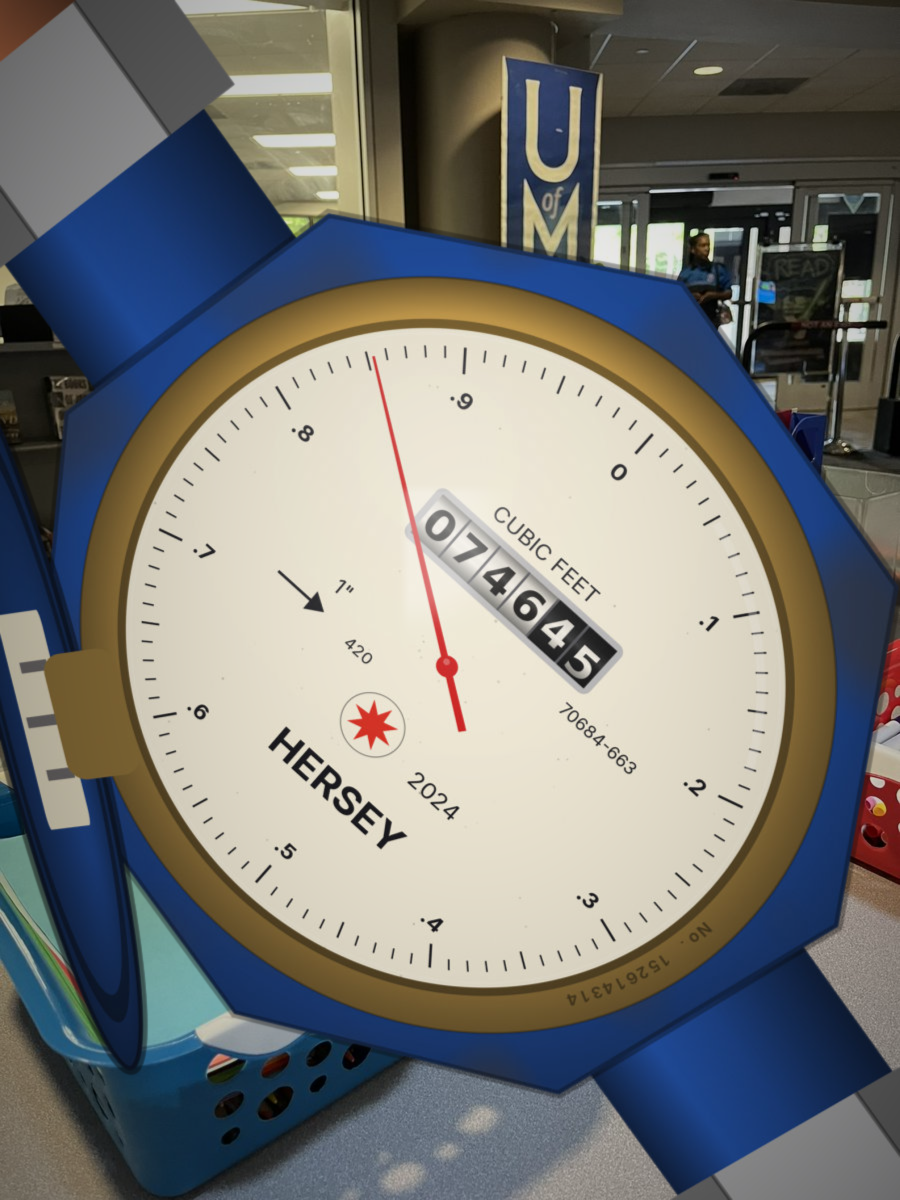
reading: {"value": 74644.85, "unit": "ft³"}
